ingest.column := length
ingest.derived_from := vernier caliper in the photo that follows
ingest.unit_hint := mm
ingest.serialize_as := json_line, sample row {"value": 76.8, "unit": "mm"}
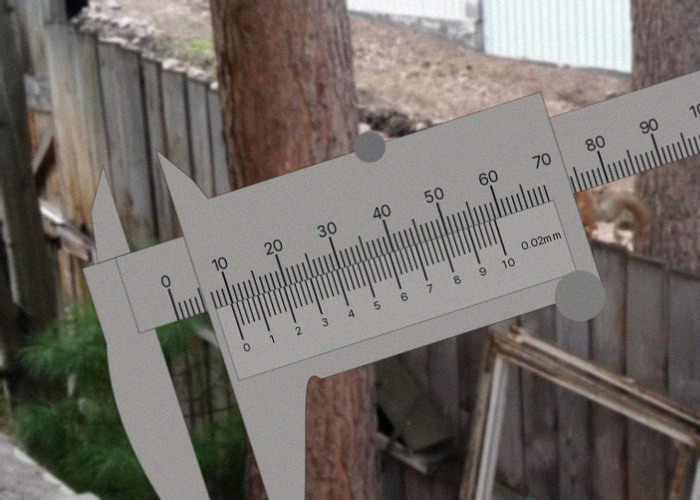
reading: {"value": 9.8, "unit": "mm"}
